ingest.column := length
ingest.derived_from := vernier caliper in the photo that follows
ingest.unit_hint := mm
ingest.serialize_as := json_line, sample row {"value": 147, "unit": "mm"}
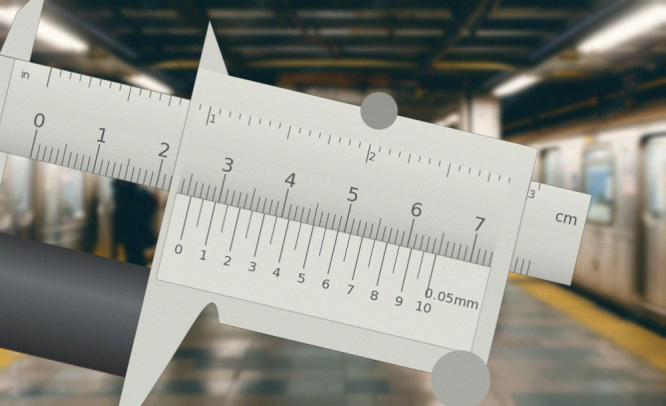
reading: {"value": 25.6, "unit": "mm"}
